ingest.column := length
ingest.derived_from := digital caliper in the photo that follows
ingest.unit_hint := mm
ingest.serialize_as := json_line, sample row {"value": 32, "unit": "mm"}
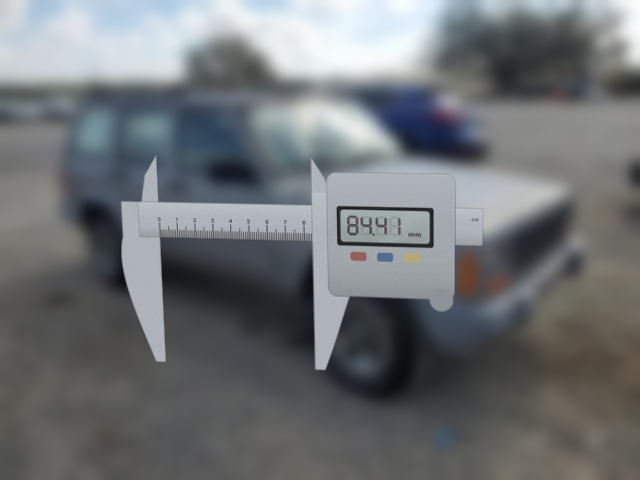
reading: {"value": 84.41, "unit": "mm"}
